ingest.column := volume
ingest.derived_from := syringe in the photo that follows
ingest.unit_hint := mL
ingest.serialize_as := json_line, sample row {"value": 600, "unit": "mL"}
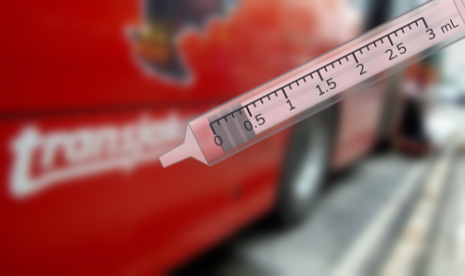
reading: {"value": 0, "unit": "mL"}
